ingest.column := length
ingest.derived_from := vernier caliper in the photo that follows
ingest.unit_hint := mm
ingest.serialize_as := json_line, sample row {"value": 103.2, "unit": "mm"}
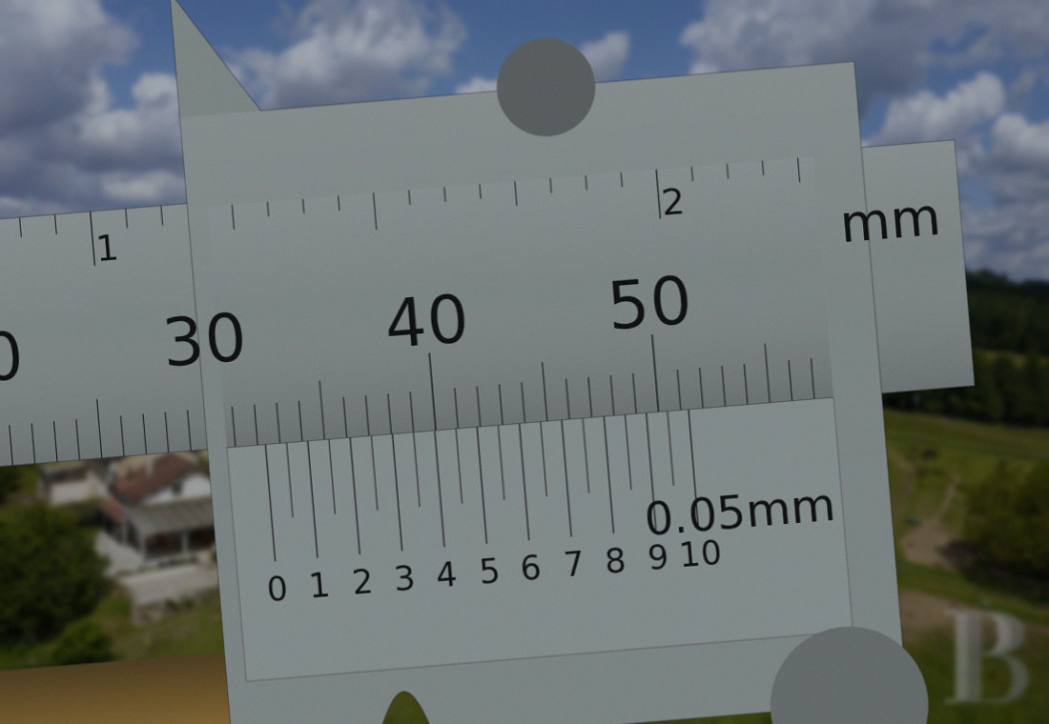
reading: {"value": 32.35, "unit": "mm"}
